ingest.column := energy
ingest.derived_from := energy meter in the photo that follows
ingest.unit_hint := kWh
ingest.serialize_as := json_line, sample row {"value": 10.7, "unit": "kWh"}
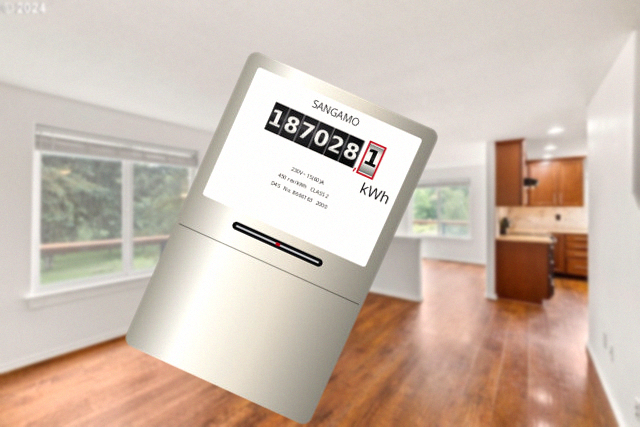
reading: {"value": 187028.1, "unit": "kWh"}
